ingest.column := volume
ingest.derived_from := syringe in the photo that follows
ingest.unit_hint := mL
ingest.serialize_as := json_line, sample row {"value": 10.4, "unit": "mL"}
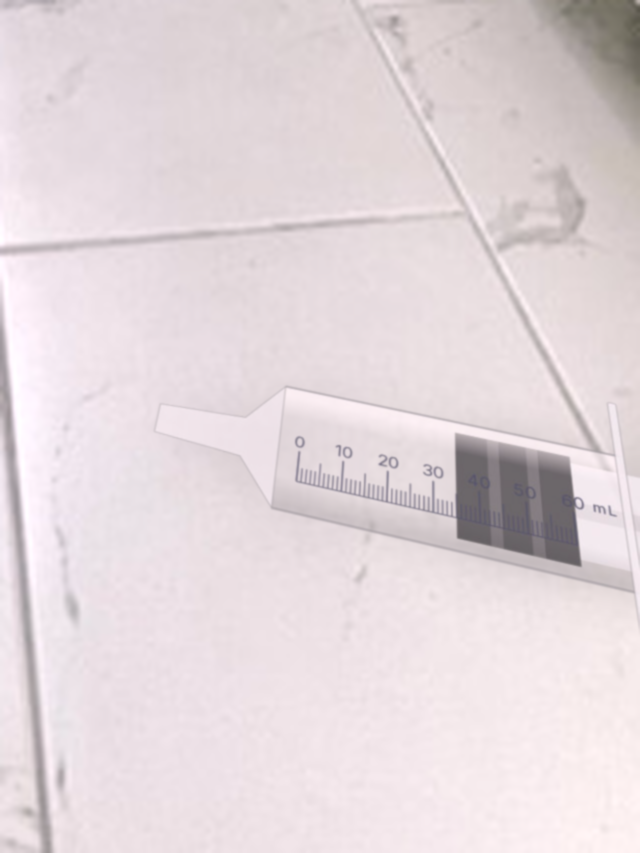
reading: {"value": 35, "unit": "mL"}
